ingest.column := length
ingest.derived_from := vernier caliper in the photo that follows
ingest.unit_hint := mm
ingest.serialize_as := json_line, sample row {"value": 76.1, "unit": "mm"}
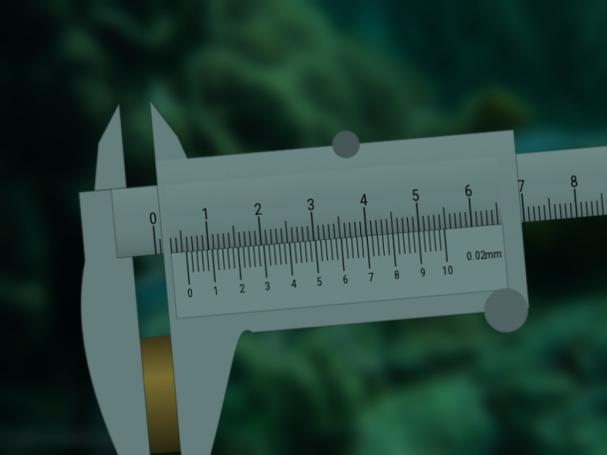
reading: {"value": 5.8, "unit": "mm"}
